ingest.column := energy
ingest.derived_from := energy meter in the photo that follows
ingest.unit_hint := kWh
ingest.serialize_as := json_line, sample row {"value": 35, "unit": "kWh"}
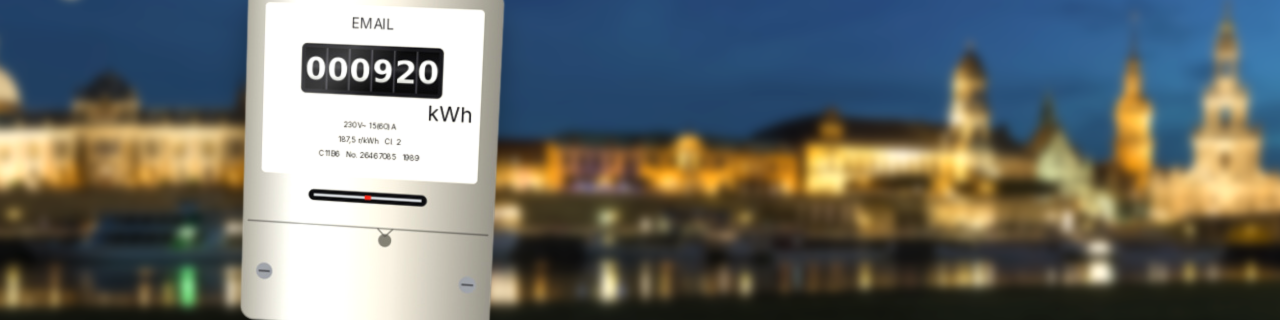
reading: {"value": 920, "unit": "kWh"}
